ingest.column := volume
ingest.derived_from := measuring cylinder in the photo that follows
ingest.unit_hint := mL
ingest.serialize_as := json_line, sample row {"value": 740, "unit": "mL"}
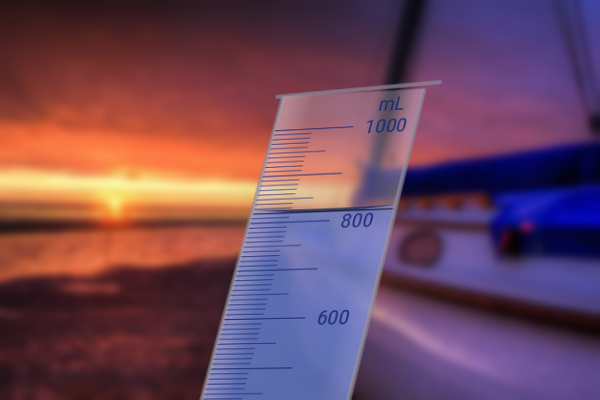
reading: {"value": 820, "unit": "mL"}
